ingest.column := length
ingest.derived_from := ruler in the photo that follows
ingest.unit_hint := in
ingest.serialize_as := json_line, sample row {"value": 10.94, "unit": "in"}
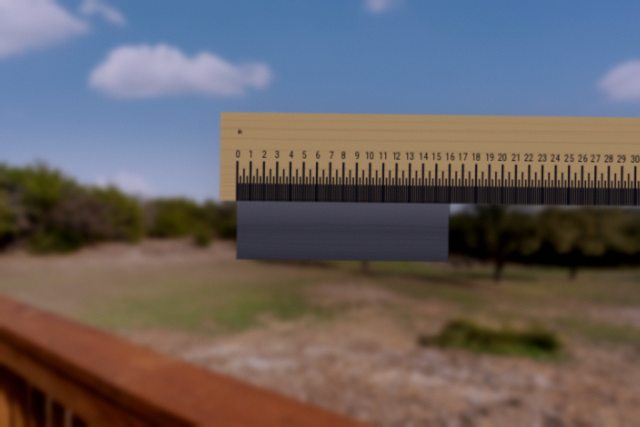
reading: {"value": 16, "unit": "in"}
